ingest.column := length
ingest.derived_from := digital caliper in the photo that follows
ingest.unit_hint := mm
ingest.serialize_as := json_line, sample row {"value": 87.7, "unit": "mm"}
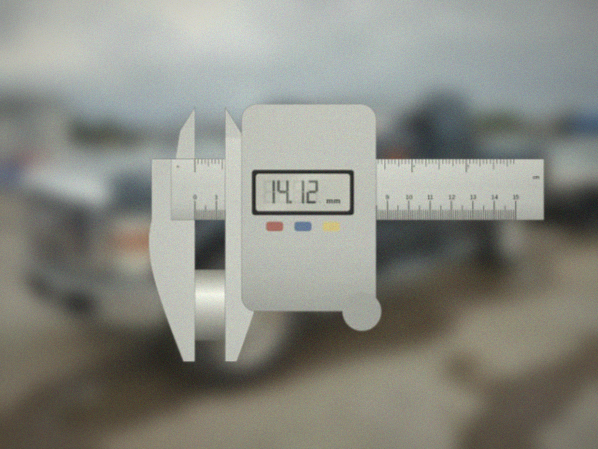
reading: {"value": 14.12, "unit": "mm"}
